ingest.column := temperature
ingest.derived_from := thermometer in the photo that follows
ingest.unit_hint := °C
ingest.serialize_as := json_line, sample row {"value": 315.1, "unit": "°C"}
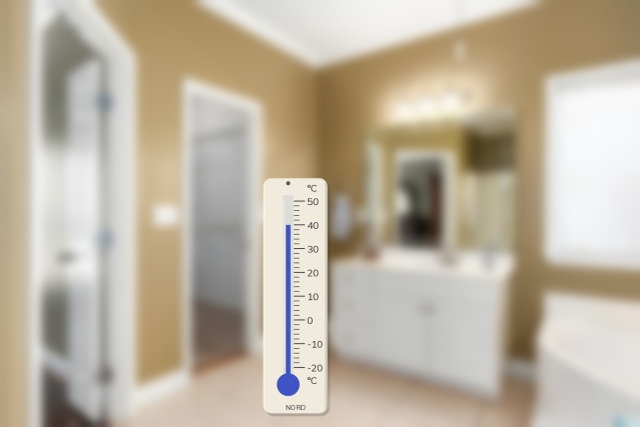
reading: {"value": 40, "unit": "°C"}
